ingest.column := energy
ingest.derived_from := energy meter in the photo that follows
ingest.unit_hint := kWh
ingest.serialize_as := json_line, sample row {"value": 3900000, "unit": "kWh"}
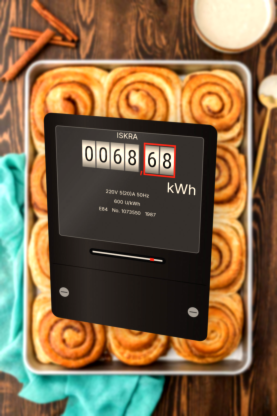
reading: {"value": 68.68, "unit": "kWh"}
